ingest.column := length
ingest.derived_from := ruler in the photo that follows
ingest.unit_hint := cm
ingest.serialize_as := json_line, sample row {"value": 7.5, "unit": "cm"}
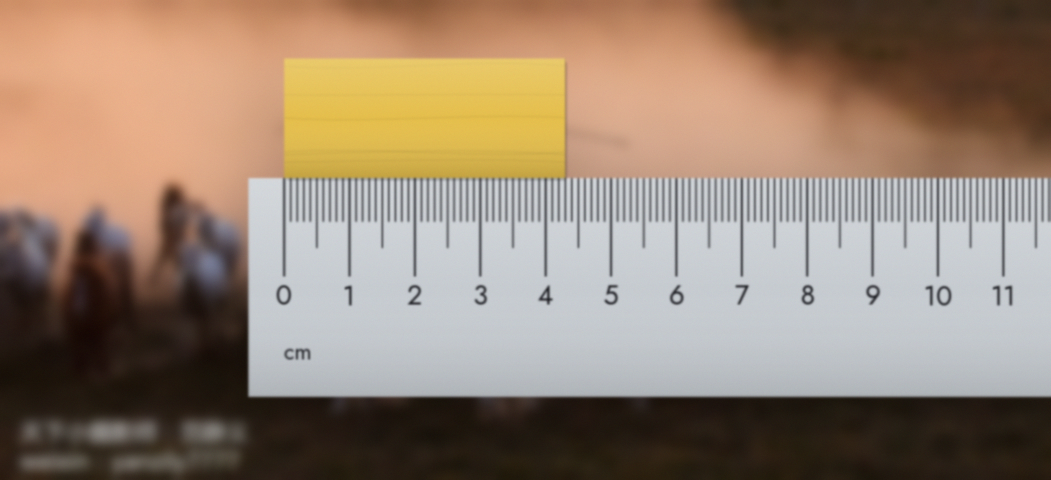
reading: {"value": 4.3, "unit": "cm"}
